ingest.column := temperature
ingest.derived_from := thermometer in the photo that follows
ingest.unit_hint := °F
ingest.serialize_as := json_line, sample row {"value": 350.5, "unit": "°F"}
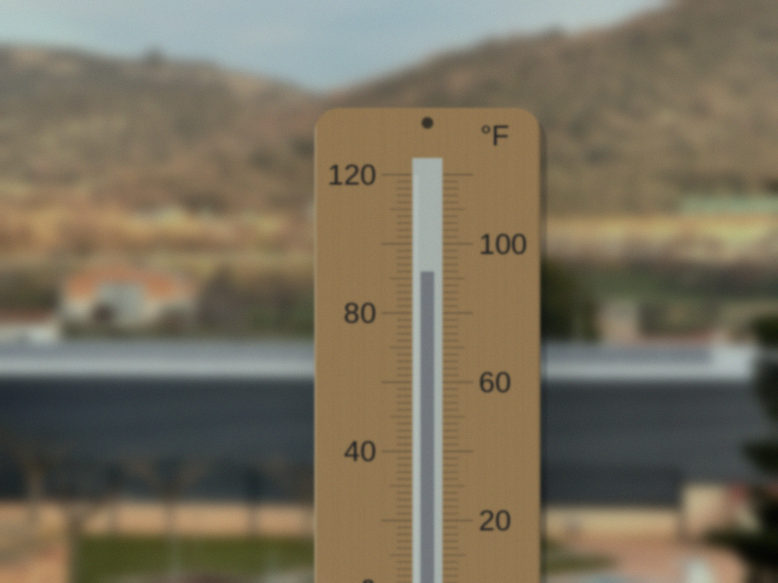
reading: {"value": 92, "unit": "°F"}
